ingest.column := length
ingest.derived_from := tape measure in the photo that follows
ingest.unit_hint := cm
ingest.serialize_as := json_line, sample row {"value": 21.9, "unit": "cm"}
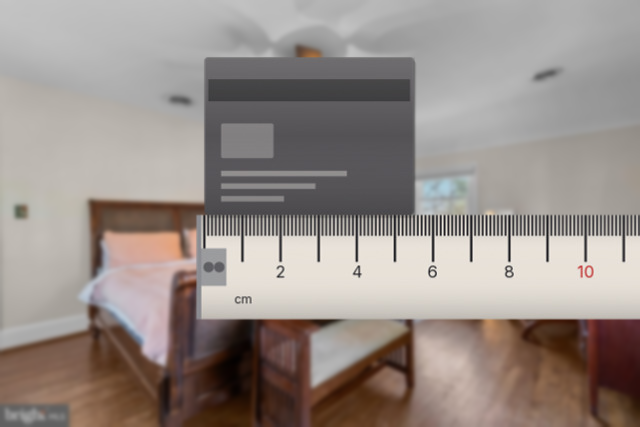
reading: {"value": 5.5, "unit": "cm"}
